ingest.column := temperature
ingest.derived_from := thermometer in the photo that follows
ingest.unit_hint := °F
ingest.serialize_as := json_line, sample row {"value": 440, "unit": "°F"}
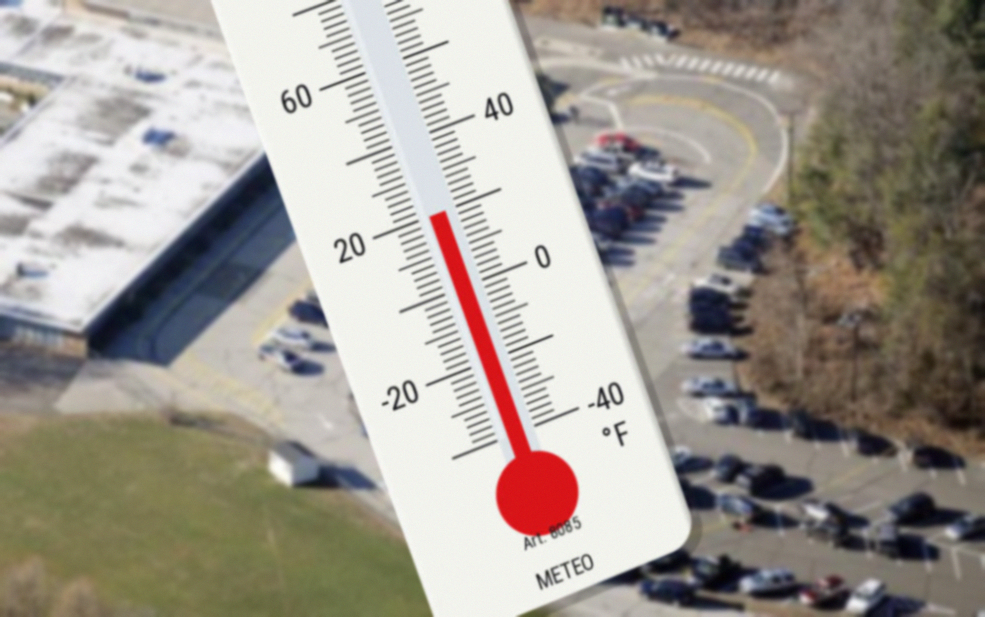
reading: {"value": 20, "unit": "°F"}
